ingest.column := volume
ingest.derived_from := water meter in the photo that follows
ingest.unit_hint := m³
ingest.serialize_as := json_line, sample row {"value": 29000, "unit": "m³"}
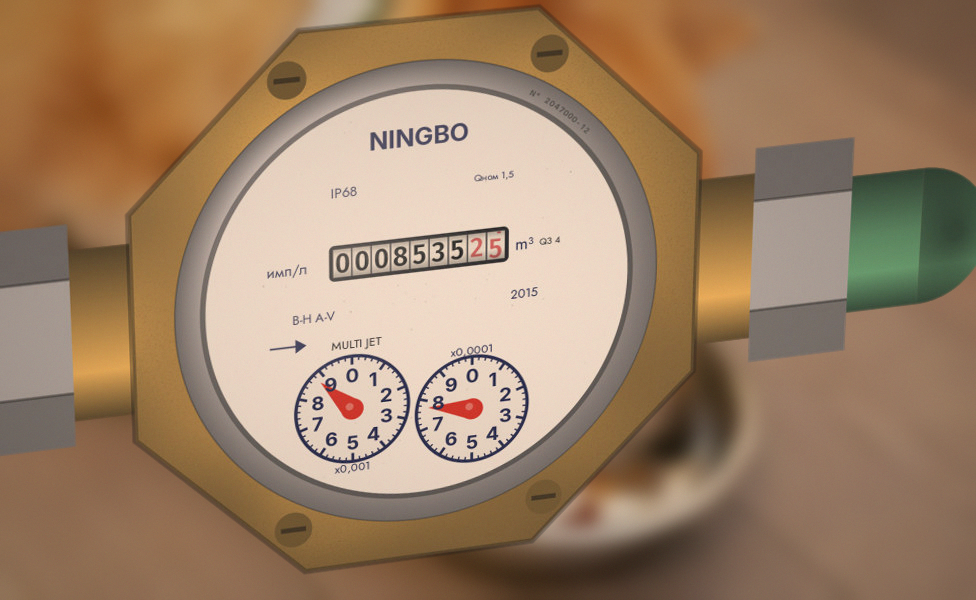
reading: {"value": 8535.2487, "unit": "m³"}
